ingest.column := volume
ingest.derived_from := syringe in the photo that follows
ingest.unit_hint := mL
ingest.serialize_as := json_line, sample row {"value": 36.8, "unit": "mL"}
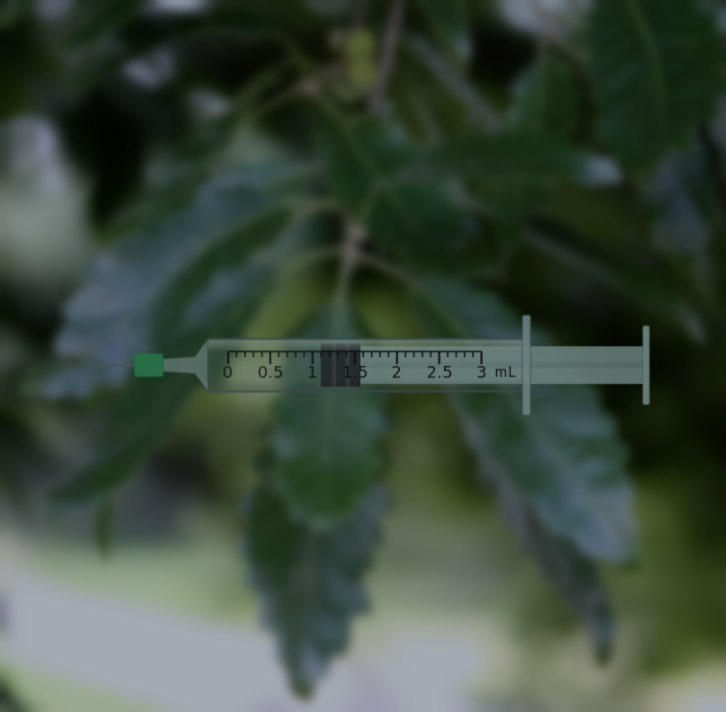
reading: {"value": 1.1, "unit": "mL"}
